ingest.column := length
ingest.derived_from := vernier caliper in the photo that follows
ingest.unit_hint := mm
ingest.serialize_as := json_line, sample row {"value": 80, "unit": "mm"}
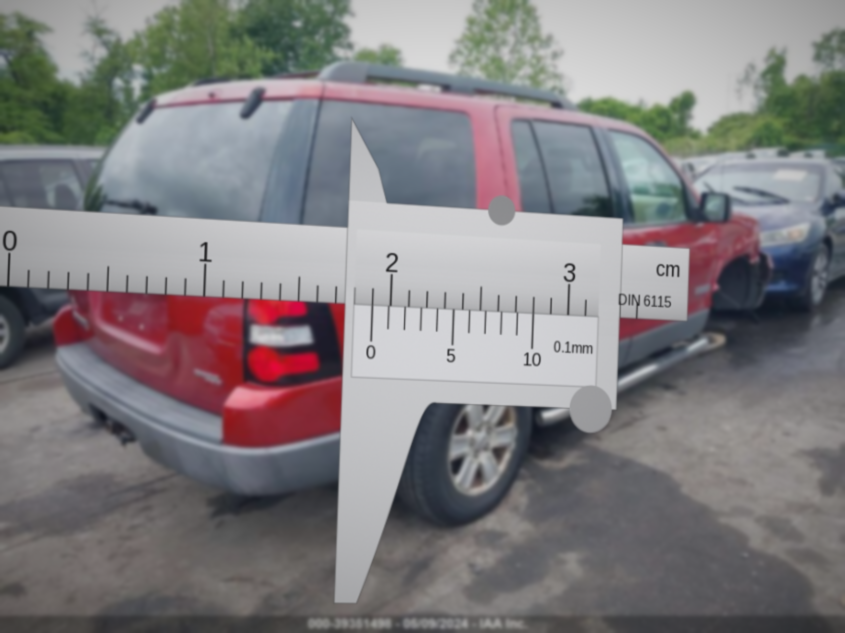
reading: {"value": 19.0, "unit": "mm"}
